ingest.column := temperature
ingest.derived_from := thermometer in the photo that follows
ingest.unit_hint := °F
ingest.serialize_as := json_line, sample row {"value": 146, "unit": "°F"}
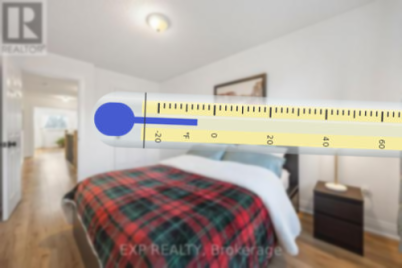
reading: {"value": -6, "unit": "°F"}
